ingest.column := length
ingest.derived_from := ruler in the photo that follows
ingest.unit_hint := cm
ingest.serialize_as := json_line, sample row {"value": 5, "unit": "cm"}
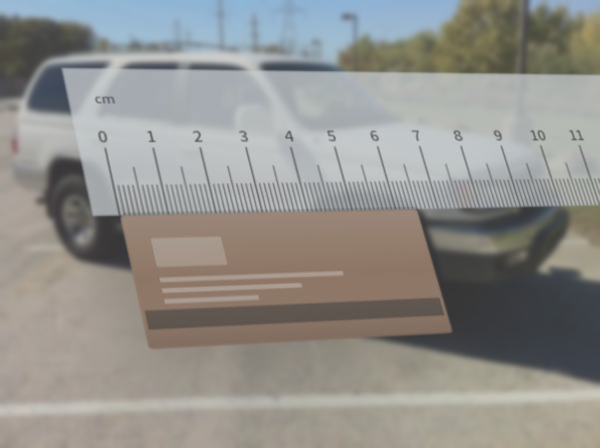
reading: {"value": 6.5, "unit": "cm"}
